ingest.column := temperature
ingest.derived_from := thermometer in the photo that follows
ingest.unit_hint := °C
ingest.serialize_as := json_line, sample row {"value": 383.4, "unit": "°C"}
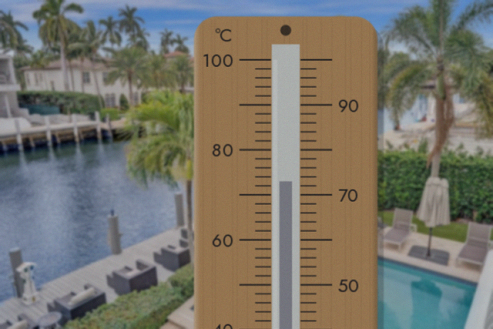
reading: {"value": 73, "unit": "°C"}
